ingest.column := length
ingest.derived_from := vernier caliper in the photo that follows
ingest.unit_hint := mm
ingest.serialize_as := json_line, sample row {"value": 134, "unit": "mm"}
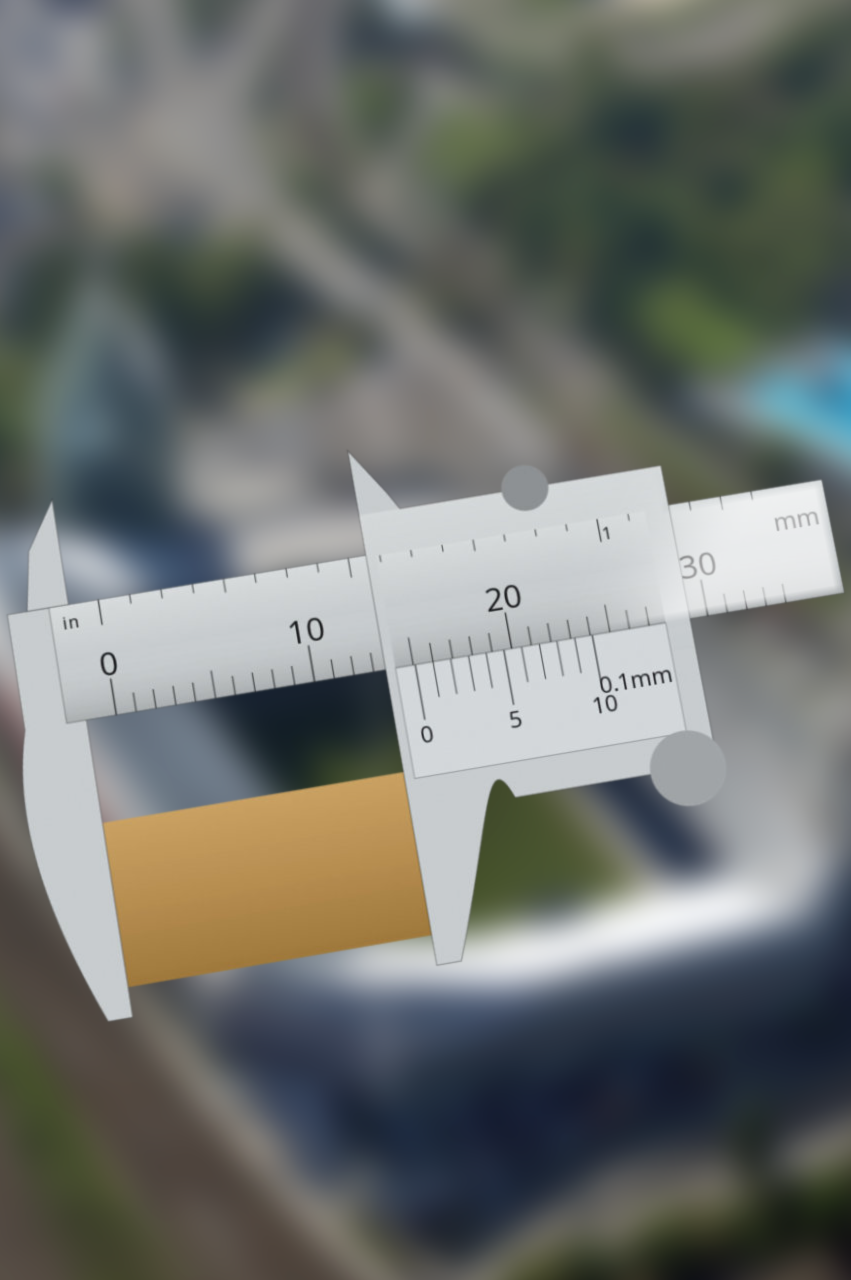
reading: {"value": 15.1, "unit": "mm"}
